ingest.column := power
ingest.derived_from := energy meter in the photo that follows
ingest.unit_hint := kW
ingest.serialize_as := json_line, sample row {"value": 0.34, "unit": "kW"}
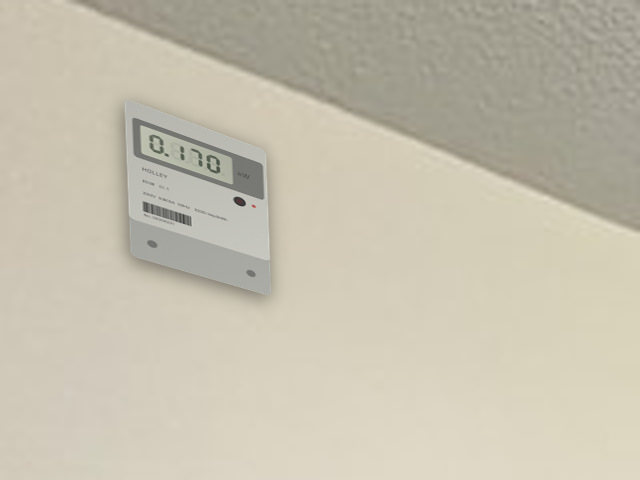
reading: {"value": 0.170, "unit": "kW"}
